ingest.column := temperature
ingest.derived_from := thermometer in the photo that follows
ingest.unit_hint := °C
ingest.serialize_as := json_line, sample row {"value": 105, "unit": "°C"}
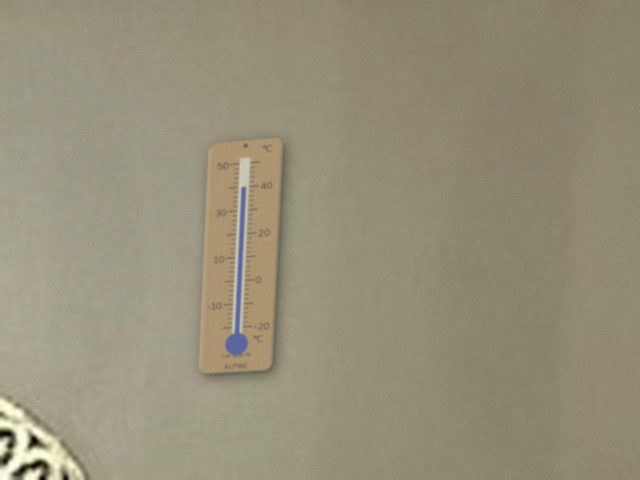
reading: {"value": 40, "unit": "°C"}
